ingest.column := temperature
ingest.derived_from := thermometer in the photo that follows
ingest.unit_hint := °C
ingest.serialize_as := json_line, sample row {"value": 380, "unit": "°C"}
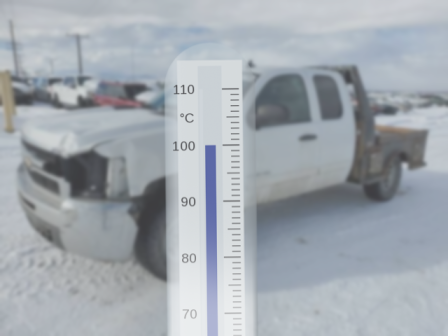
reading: {"value": 100, "unit": "°C"}
